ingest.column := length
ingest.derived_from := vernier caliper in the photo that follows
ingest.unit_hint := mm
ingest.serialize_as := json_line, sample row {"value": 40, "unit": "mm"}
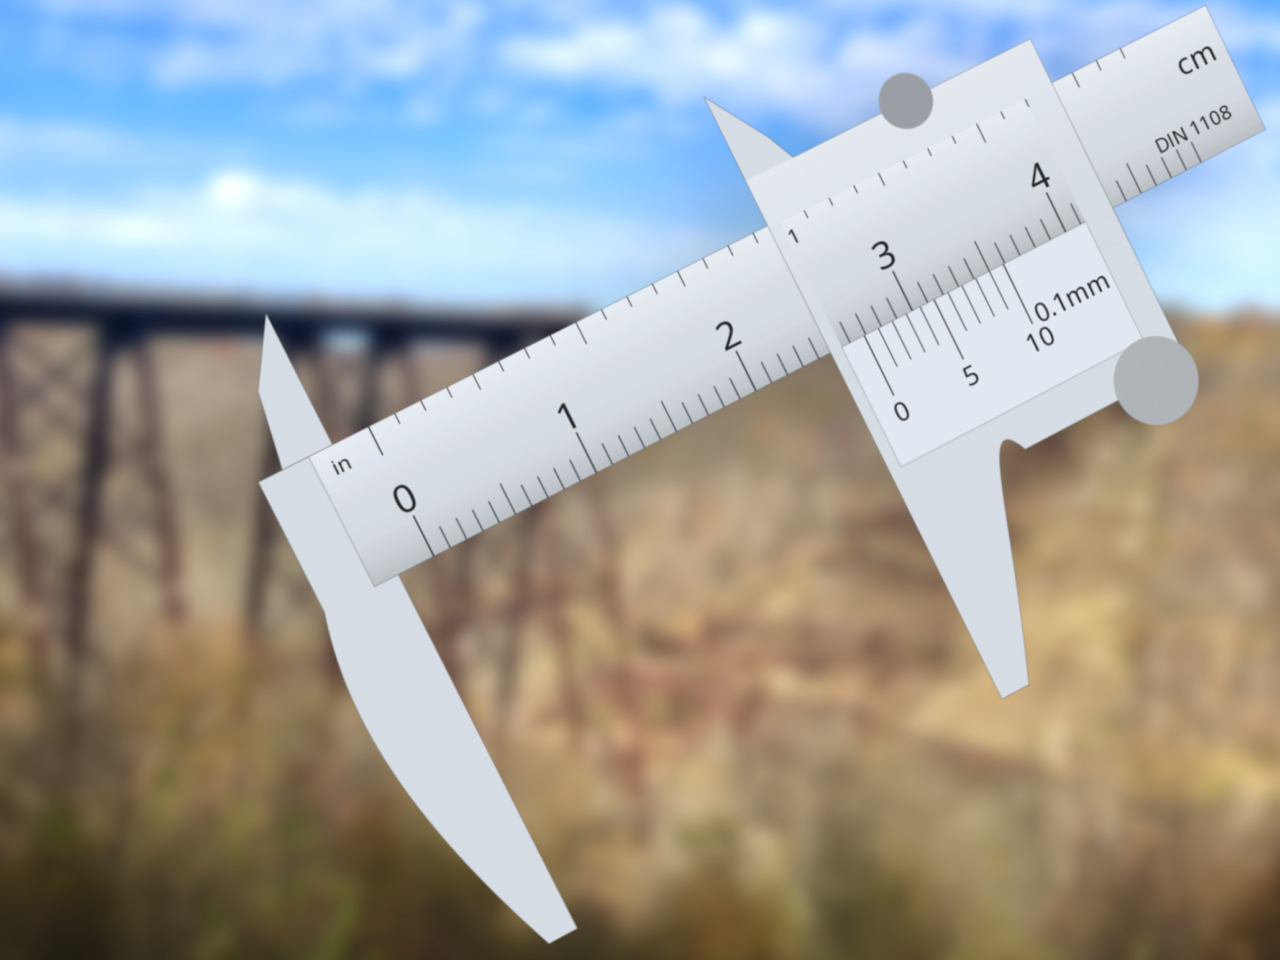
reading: {"value": 26.9, "unit": "mm"}
